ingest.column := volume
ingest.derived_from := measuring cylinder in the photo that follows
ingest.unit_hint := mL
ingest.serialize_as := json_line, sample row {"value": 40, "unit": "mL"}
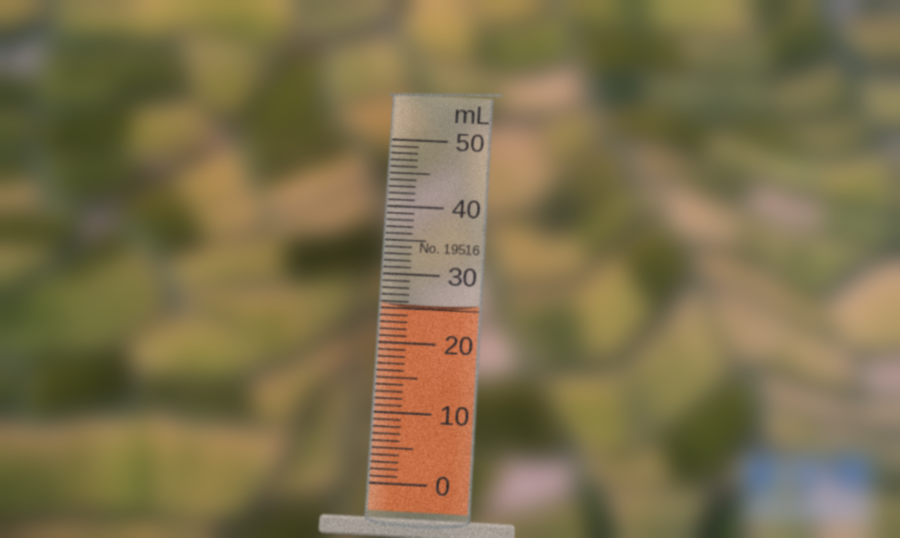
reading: {"value": 25, "unit": "mL"}
